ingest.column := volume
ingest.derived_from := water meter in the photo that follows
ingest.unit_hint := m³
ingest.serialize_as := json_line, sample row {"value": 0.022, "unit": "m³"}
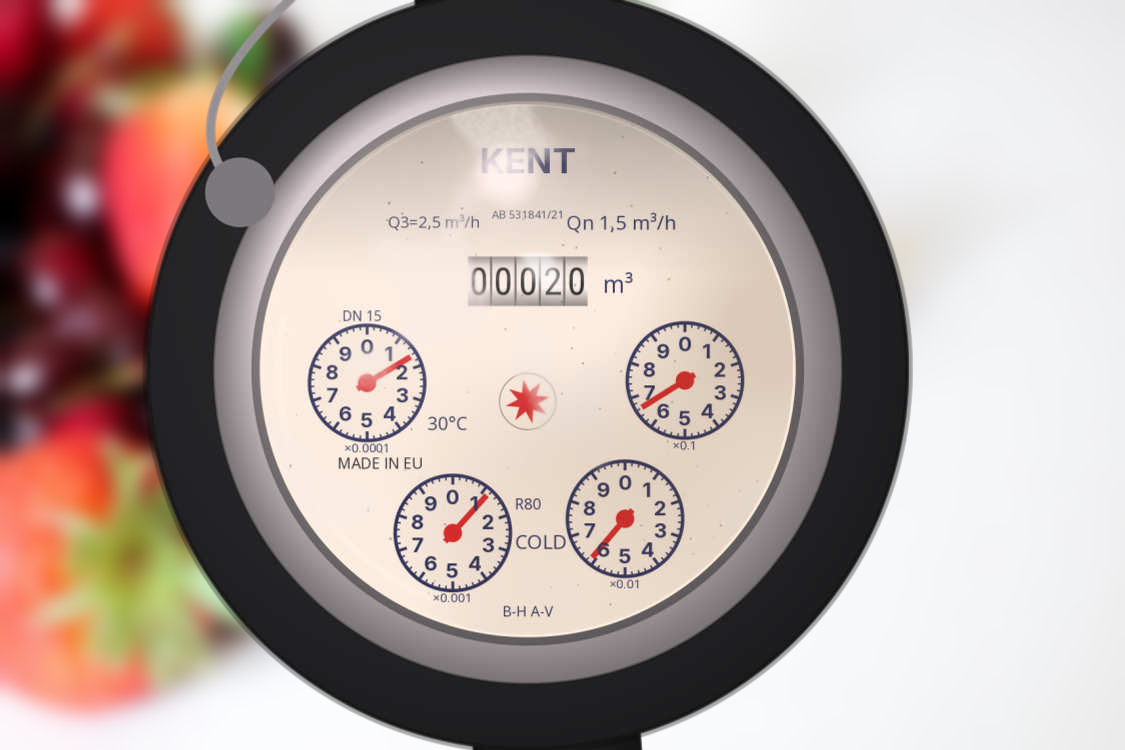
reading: {"value": 20.6611, "unit": "m³"}
